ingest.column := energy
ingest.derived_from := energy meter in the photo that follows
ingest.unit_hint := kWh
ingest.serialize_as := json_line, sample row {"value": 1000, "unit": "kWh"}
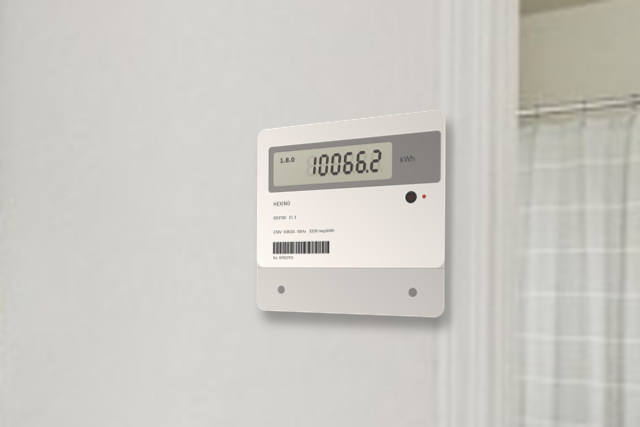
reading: {"value": 10066.2, "unit": "kWh"}
